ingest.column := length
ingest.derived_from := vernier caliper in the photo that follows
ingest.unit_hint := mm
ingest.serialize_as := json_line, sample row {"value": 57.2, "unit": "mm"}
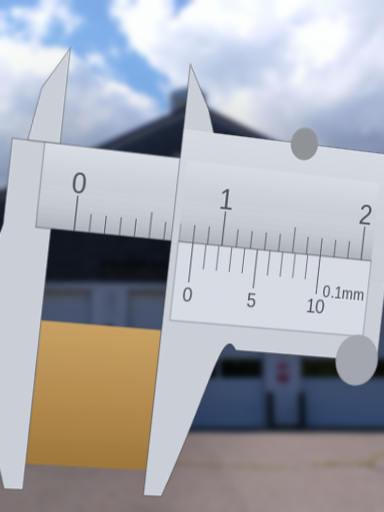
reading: {"value": 8.0, "unit": "mm"}
